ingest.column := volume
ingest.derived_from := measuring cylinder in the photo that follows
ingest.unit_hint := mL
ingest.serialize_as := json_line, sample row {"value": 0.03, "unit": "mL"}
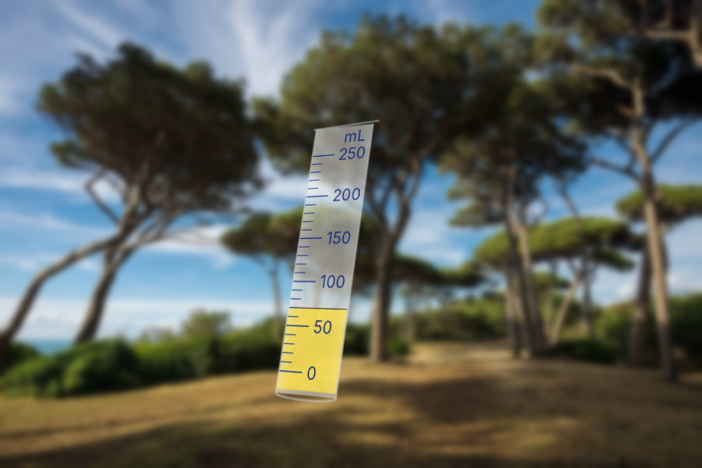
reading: {"value": 70, "unit": "mL"}
